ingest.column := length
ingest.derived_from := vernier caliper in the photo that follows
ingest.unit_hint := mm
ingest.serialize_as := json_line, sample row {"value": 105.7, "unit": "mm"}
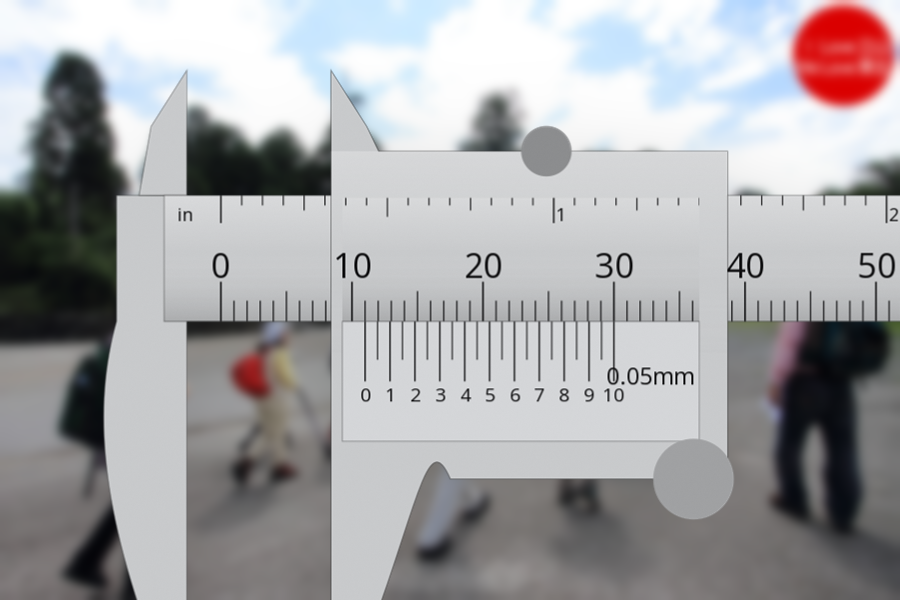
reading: {"value": 11.0, "unit": "mm"}
